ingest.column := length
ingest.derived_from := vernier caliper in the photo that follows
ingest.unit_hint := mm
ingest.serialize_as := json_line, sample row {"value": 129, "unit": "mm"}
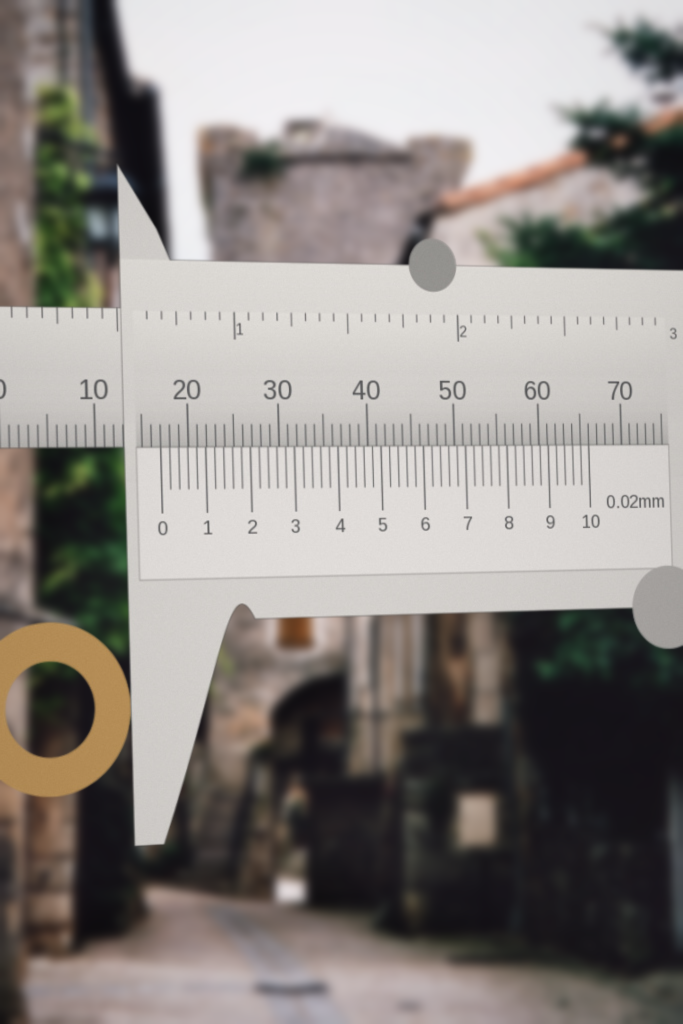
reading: {"value": 17.0, "unit": "mm"}
